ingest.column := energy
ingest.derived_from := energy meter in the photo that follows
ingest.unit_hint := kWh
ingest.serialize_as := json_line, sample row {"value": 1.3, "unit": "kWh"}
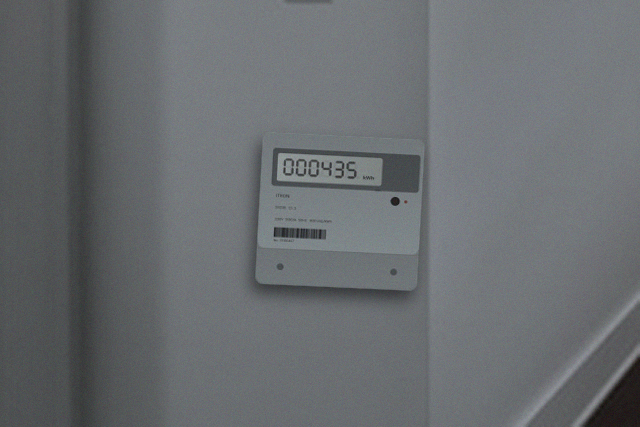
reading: {"value": 435, "unit": "kWh"}
